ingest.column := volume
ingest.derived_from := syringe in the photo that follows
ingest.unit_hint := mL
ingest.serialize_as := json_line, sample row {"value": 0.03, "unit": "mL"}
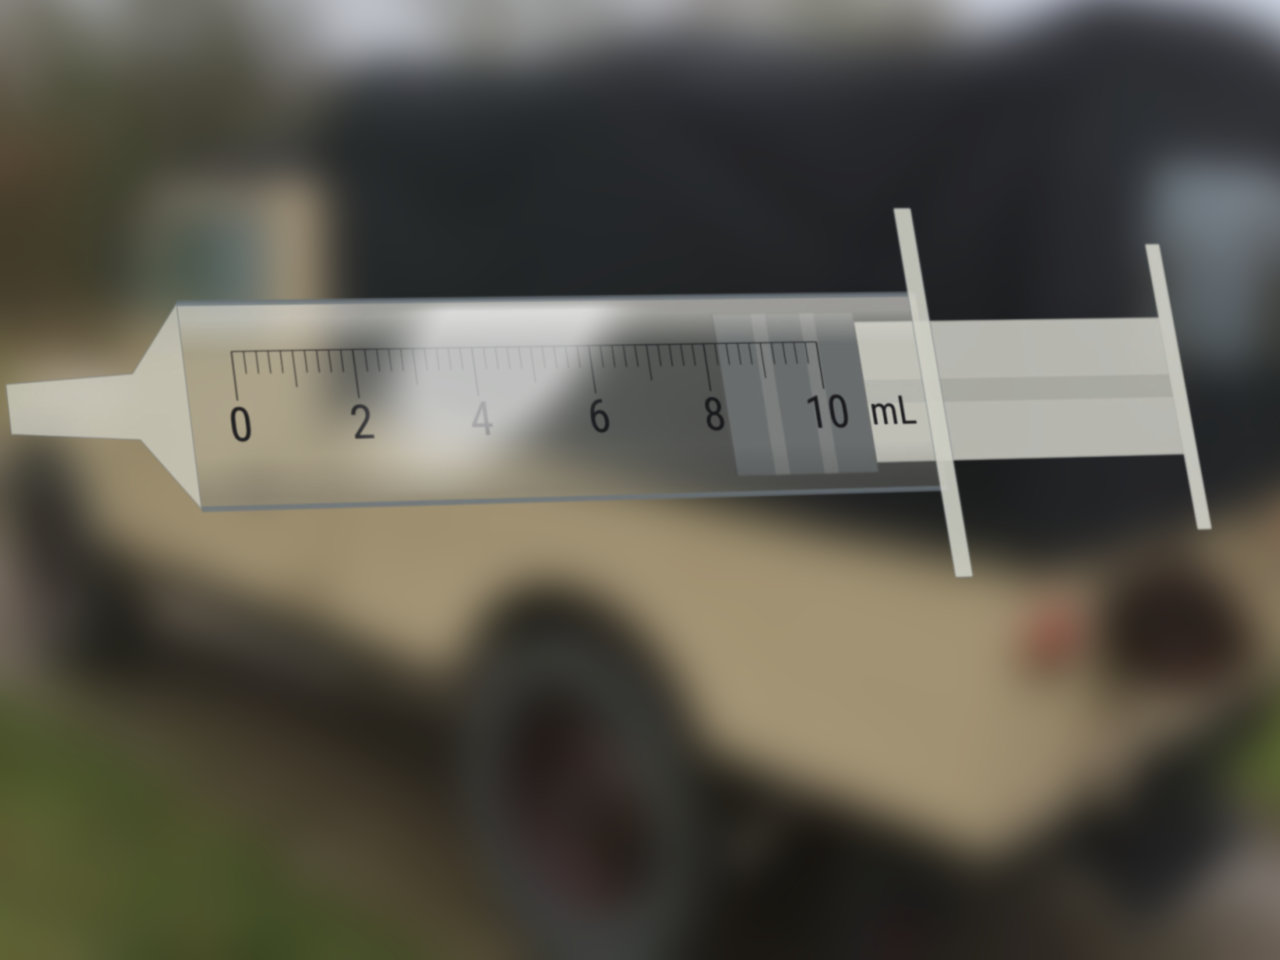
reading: {"value": 8.2, "unit": "mL"}
